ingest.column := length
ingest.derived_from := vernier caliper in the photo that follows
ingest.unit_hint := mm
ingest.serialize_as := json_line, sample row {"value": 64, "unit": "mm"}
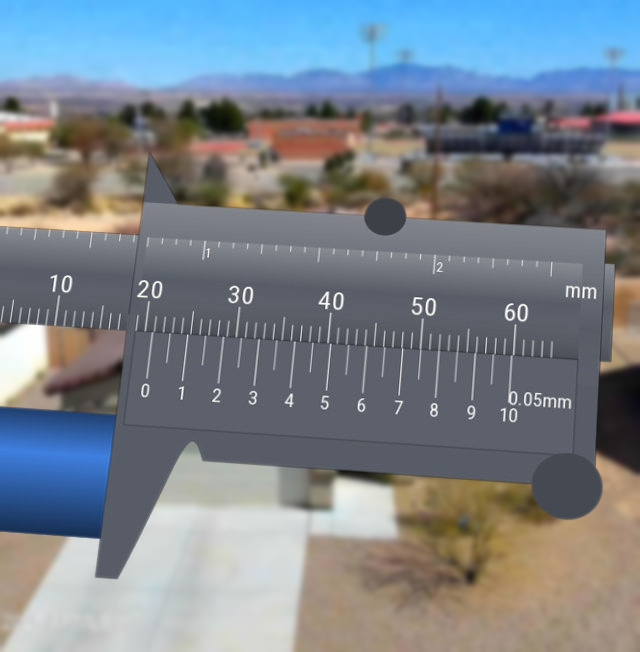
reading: {"value": 20.8, "unit": "mm"}
